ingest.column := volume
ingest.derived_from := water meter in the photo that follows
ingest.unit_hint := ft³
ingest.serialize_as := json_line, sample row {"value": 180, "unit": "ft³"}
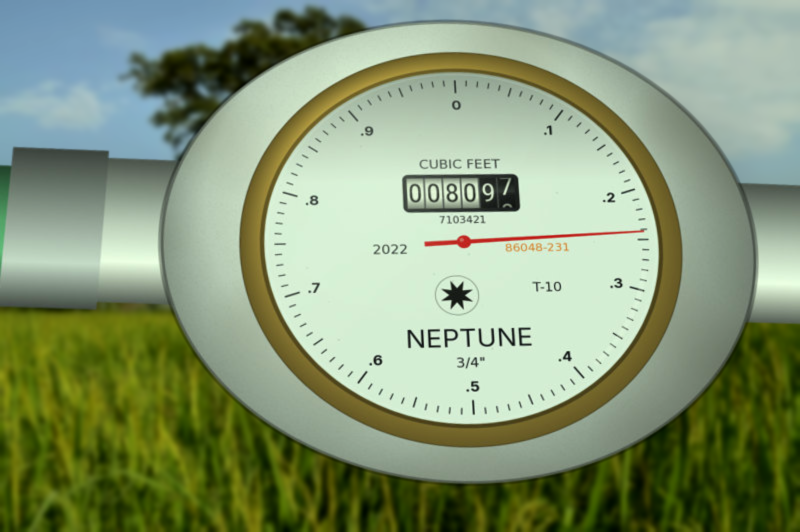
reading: {"value": 8097.24, "unit": "ft³"}
